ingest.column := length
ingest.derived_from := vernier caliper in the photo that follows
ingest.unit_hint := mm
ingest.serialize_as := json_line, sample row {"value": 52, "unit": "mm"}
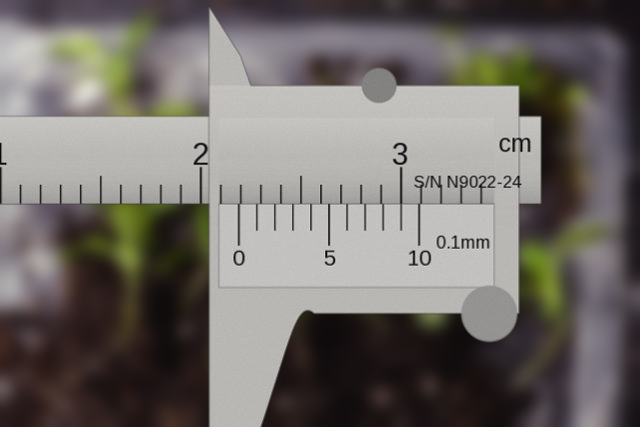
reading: {"value": 21.9, "unit": "mm"}
